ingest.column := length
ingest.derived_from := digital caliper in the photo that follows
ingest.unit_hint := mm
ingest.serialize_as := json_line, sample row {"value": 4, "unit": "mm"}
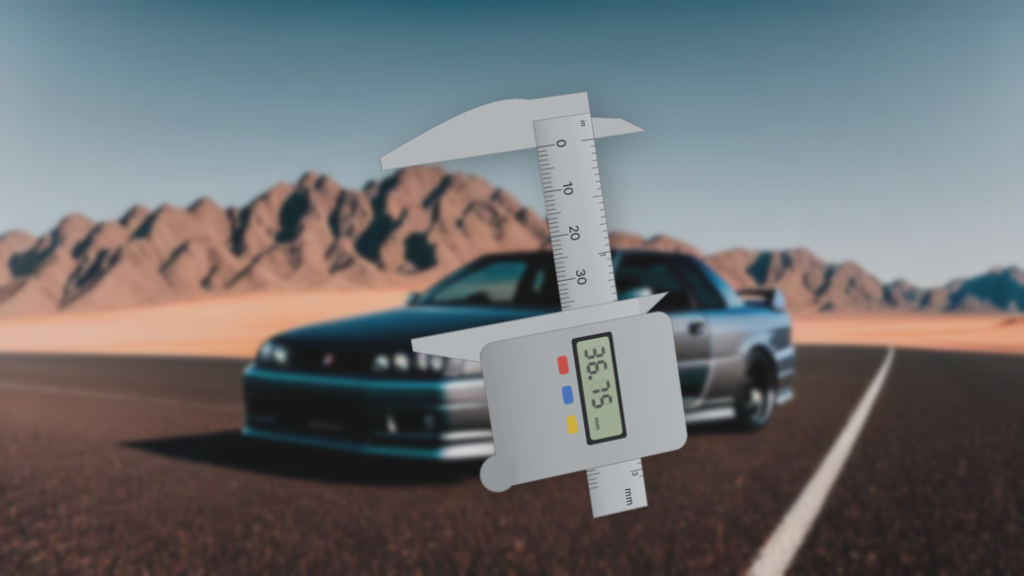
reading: {"value": 36.75, "unit": "mm"}
